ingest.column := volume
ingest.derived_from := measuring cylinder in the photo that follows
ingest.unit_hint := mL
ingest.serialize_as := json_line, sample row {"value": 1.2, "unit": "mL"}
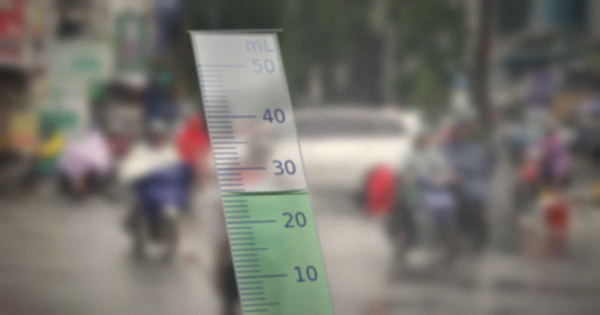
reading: {"value": 25, "unit": "mL"}
